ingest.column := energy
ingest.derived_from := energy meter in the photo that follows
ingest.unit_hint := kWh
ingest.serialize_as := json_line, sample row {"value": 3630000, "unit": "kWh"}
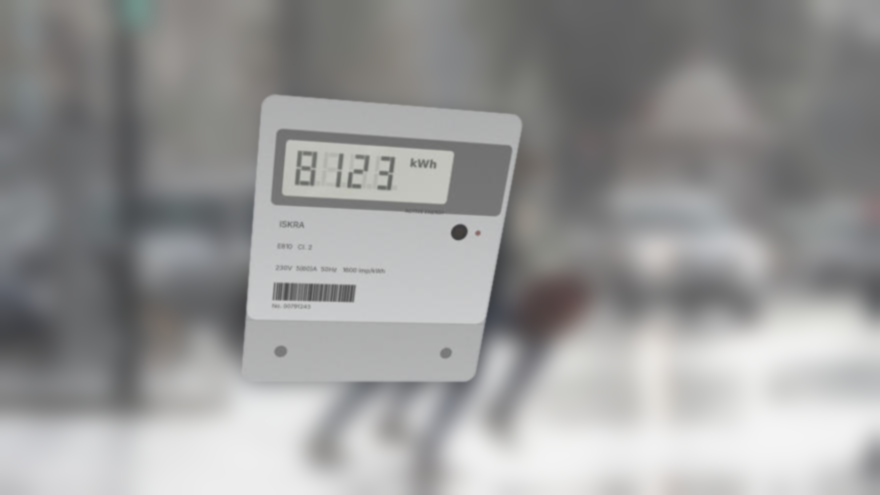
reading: {"value": 8123, "unit": "kWh"}
